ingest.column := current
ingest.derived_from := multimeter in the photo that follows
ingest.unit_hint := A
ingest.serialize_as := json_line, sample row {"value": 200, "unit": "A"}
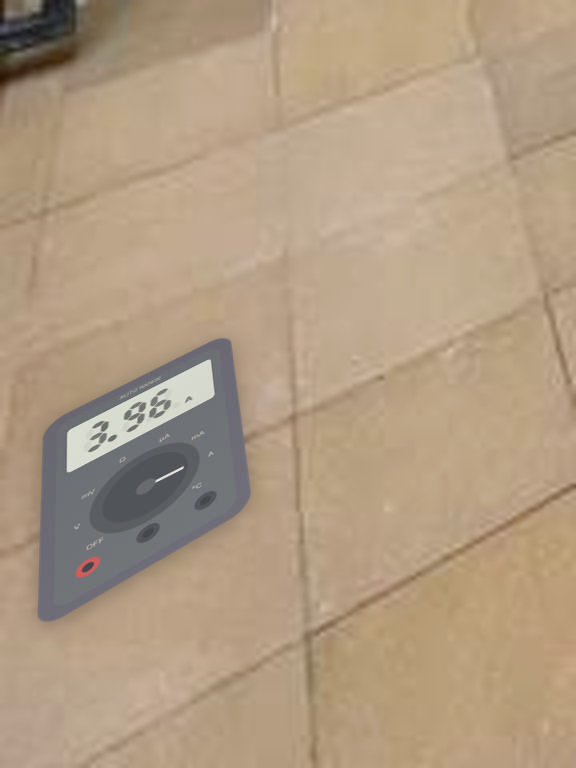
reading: {"value": 3.96, "unit": "A"}
